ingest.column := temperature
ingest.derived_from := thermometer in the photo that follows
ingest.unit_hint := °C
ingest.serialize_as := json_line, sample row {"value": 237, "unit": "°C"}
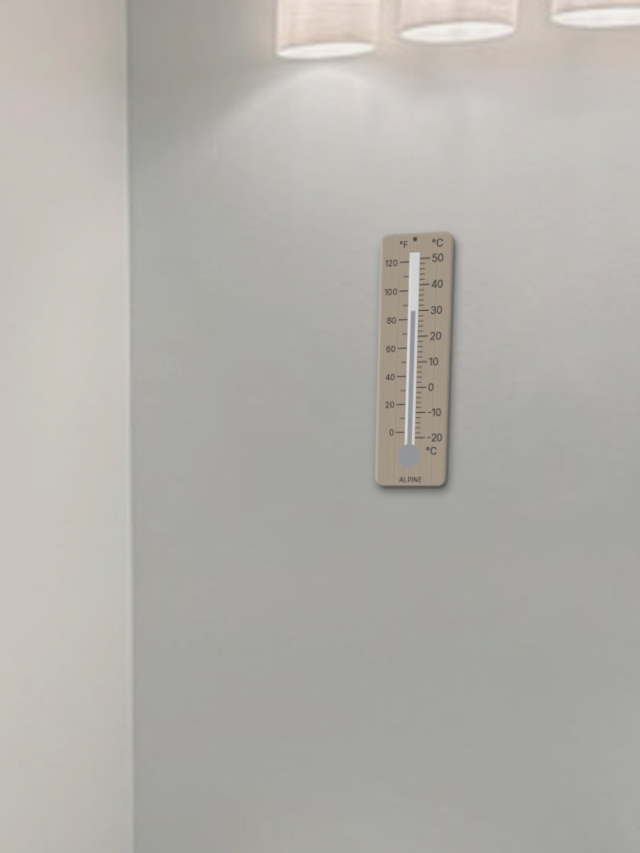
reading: {"value": 30, "unit": "°C"}
